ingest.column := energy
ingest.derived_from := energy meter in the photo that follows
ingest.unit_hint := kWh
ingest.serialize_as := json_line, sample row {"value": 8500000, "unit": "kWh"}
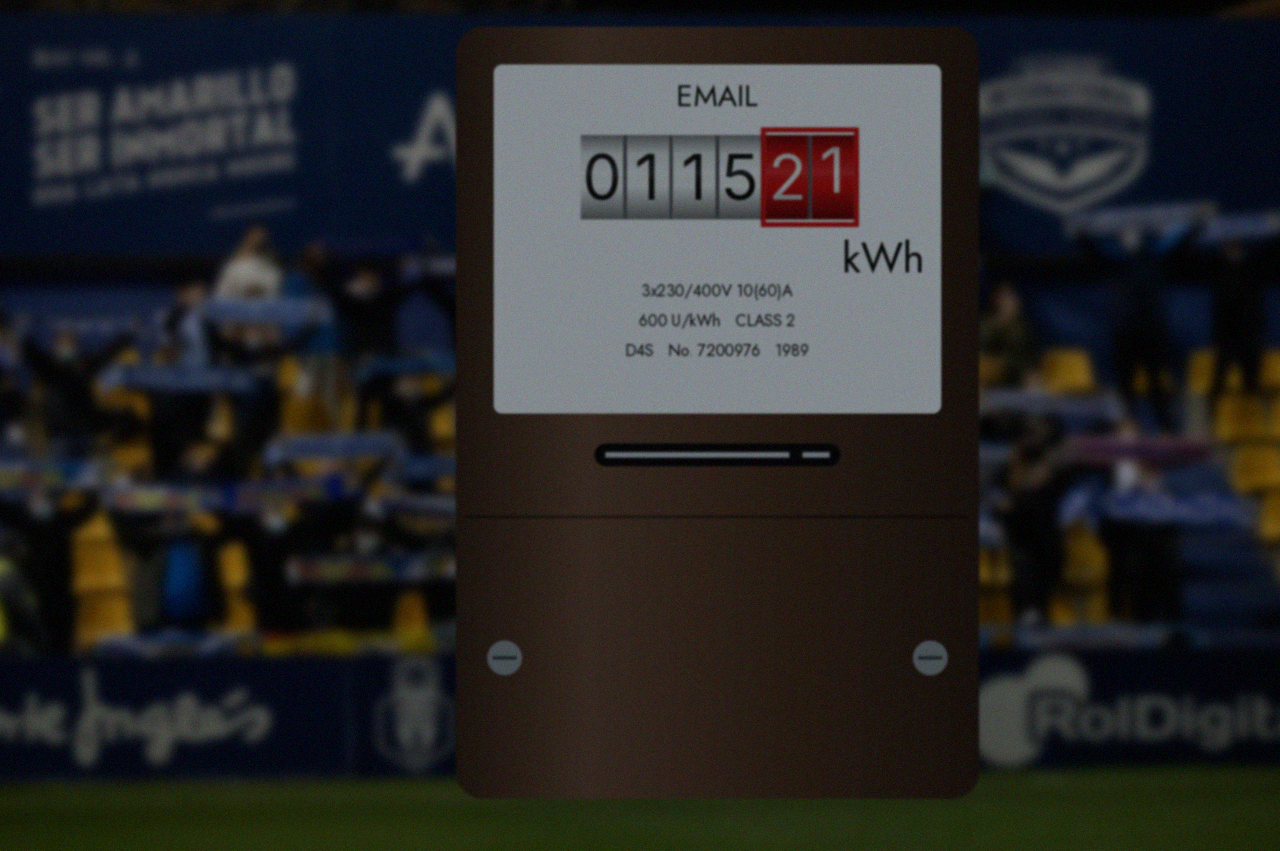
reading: {"value": 115.21, "unit": "kWh"}
